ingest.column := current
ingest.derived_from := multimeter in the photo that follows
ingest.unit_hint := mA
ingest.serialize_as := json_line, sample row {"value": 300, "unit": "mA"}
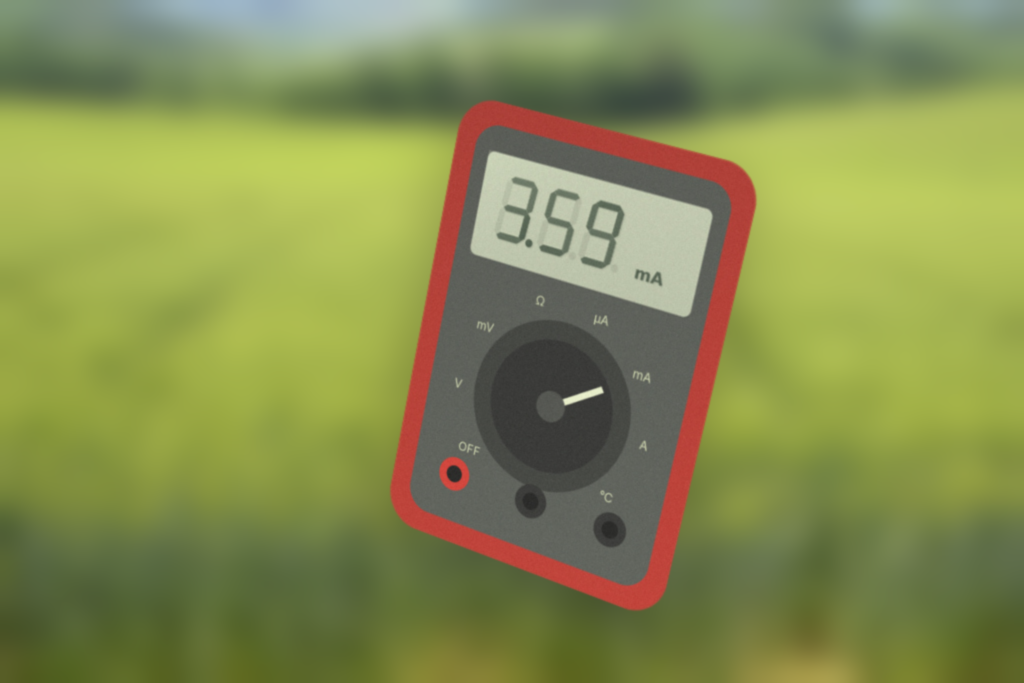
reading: {"value": 3.59, "unit": "mA"}
